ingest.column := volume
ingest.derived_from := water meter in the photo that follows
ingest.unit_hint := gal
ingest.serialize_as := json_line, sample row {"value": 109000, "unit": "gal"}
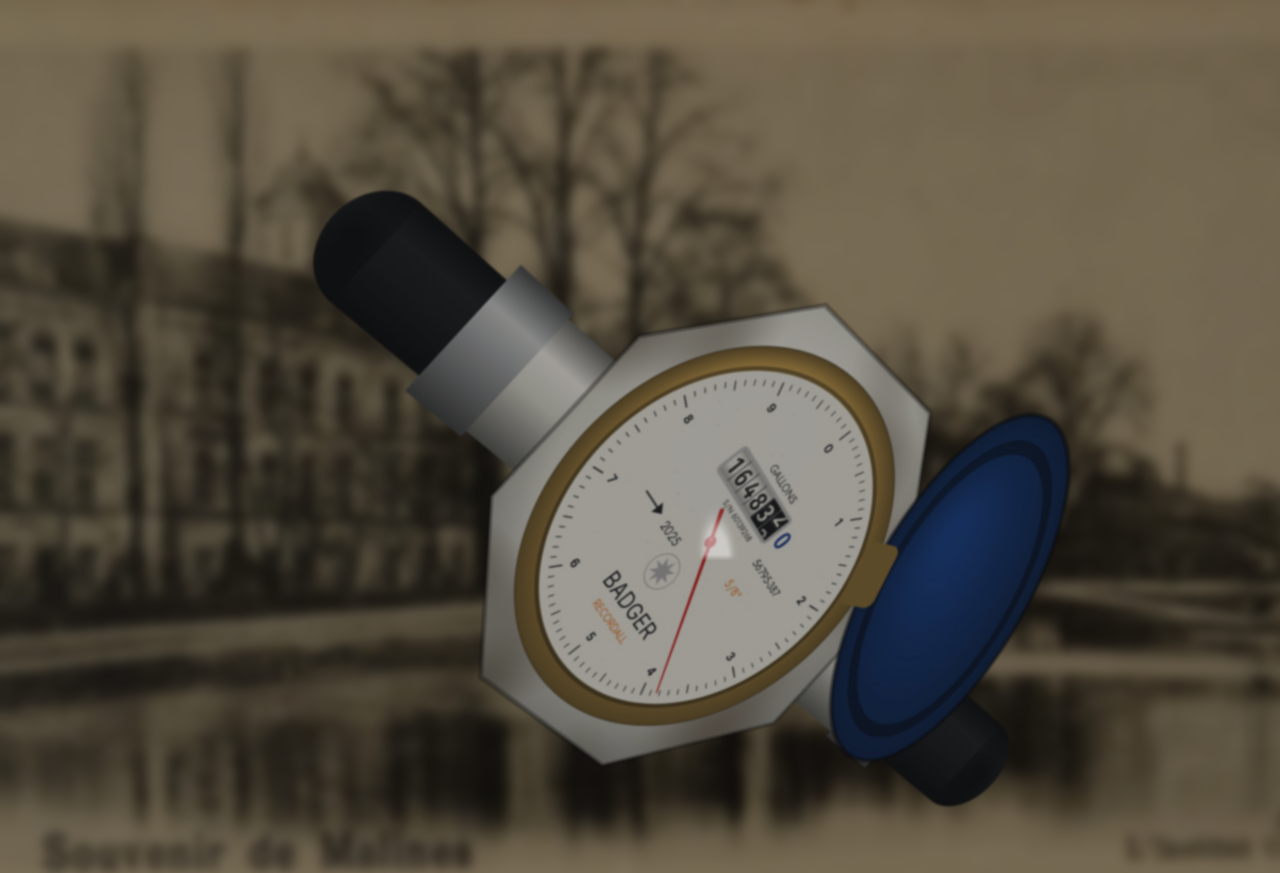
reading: {"value": 1648323.8, "unit": "gal"}
